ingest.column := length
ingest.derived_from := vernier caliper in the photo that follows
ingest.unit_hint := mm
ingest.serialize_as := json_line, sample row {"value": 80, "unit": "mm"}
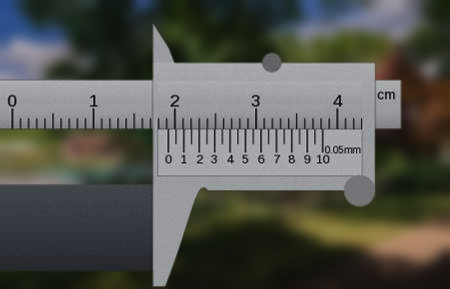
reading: {"value": 19.2, "unit": "mm"}
